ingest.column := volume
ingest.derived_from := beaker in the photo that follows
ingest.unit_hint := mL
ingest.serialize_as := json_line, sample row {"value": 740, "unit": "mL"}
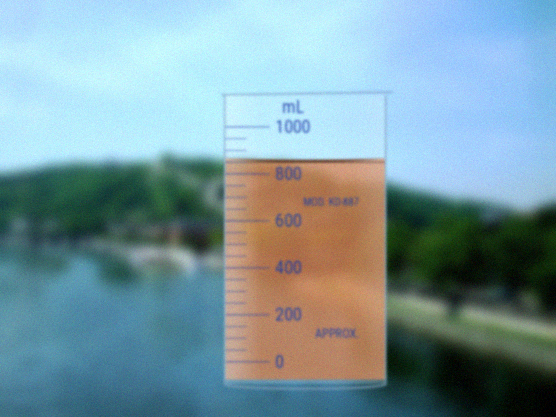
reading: {"value": 850, "unit": "mL"}
